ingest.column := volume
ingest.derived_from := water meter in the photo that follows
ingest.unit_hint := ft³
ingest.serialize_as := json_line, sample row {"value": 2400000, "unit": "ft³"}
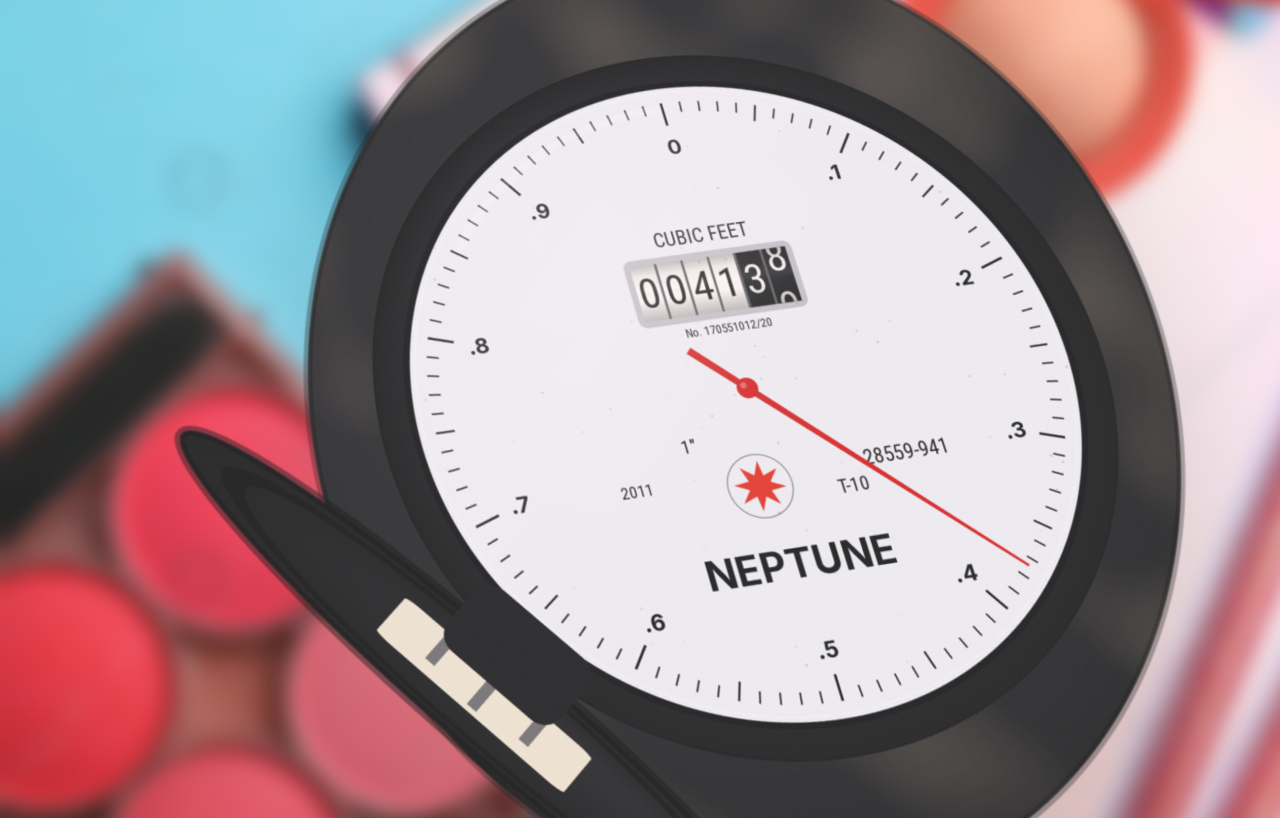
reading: {"value": 4138.37, "unit": "ft³"}
